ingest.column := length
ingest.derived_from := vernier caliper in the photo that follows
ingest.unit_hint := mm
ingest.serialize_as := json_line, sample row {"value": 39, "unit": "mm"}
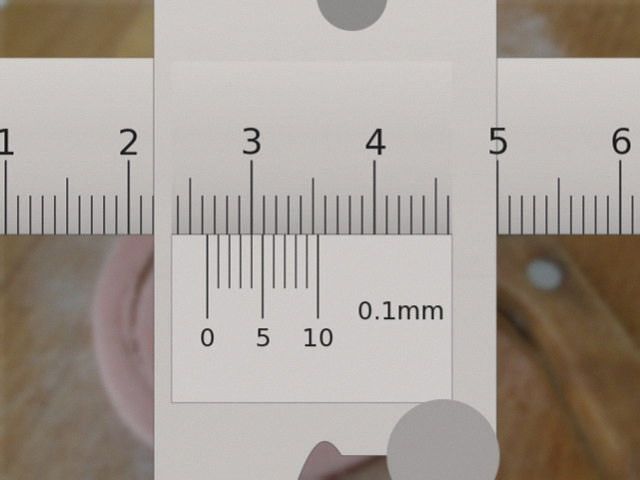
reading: {"value": 26.4, "unit": "mm"}
